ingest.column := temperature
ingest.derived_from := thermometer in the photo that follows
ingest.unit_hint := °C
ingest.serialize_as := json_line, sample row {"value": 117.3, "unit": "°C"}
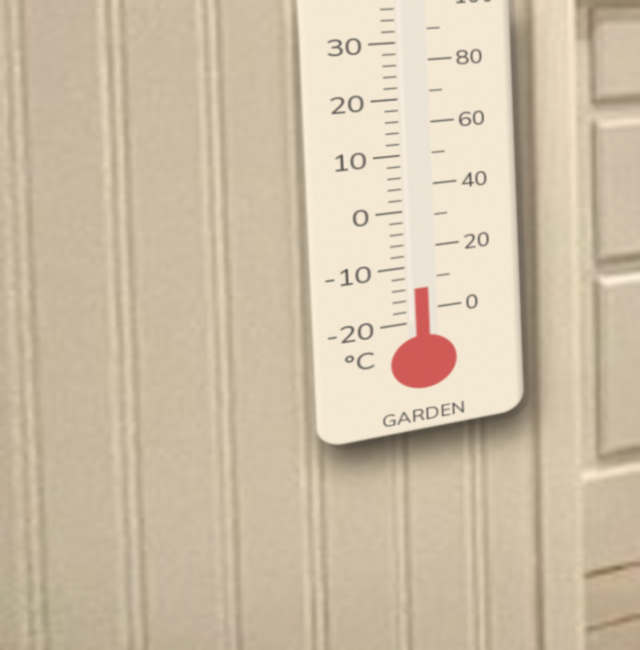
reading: {"value": -14, "unit": "°C"}
